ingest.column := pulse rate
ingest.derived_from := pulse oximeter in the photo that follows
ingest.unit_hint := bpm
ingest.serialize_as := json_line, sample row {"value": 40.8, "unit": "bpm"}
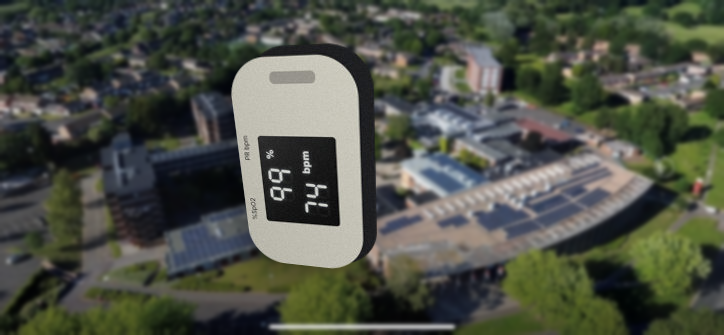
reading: {"value": 74, "unit": "bpm"}
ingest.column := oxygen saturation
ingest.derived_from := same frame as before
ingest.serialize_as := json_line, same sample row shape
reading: {"value": 99, "unit": "%"}
